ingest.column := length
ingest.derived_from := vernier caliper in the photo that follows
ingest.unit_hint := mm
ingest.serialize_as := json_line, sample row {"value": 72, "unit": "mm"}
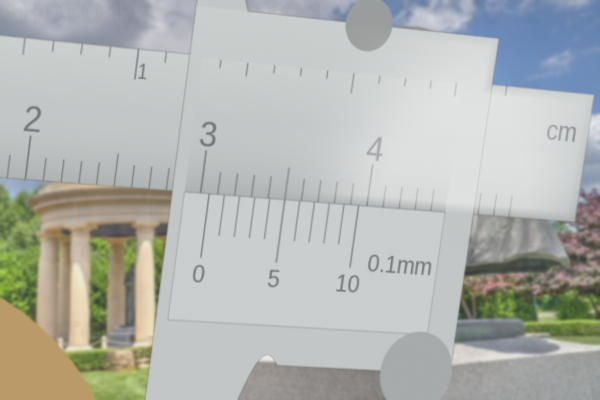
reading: {"value": 30.5, "unit": "mm"}
